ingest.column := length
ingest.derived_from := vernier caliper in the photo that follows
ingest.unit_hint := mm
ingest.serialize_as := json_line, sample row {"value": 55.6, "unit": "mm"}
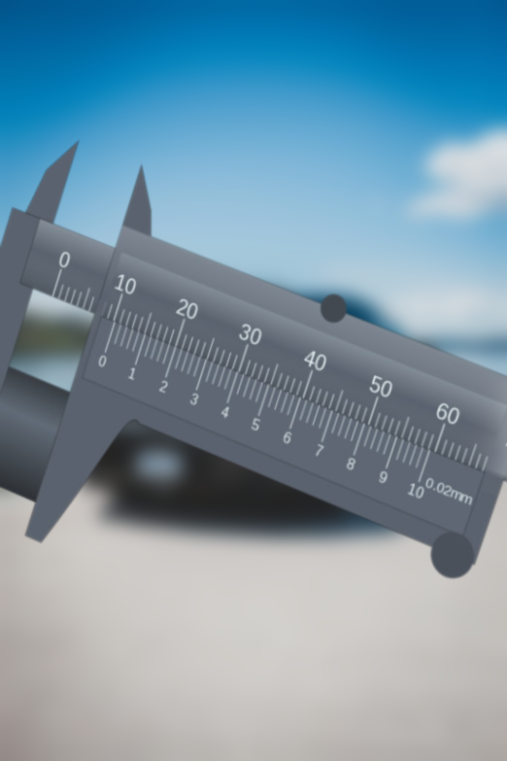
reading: {"value": 10.2, "unit": "mm"}
